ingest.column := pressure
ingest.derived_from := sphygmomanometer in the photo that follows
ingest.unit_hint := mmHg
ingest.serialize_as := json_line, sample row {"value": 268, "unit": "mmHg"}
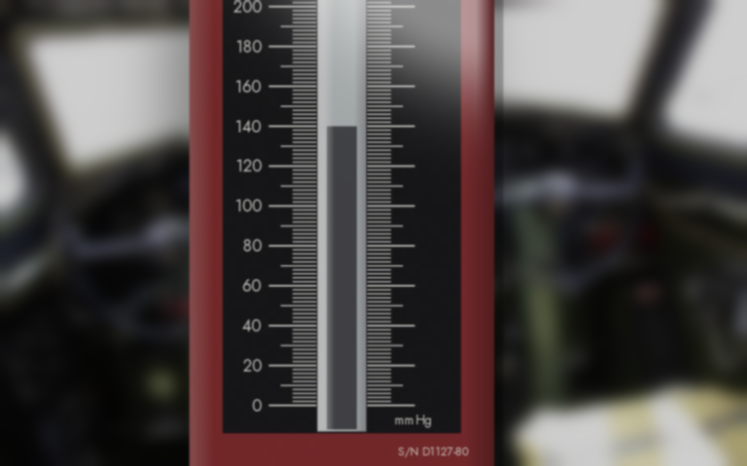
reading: {"value": 140, "unit": "mmHg"}
